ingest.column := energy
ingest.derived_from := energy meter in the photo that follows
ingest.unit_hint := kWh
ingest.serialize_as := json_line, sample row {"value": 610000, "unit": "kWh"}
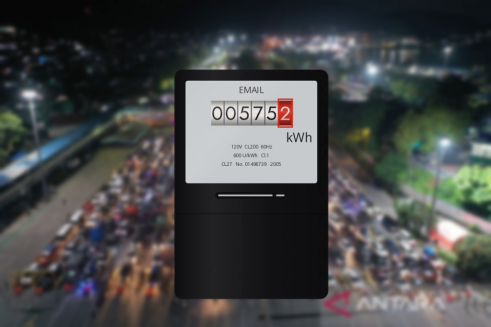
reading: {"value": 575.2, "unit": "kWh"}
